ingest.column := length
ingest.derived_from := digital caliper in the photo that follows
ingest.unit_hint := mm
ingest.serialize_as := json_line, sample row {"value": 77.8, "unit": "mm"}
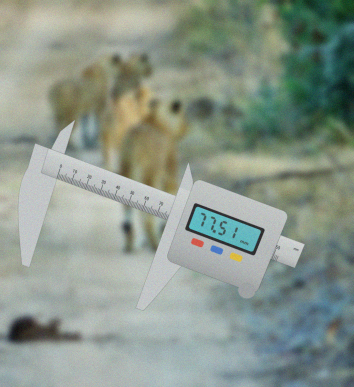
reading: {"value": 77.51, "unit": "mm"}
